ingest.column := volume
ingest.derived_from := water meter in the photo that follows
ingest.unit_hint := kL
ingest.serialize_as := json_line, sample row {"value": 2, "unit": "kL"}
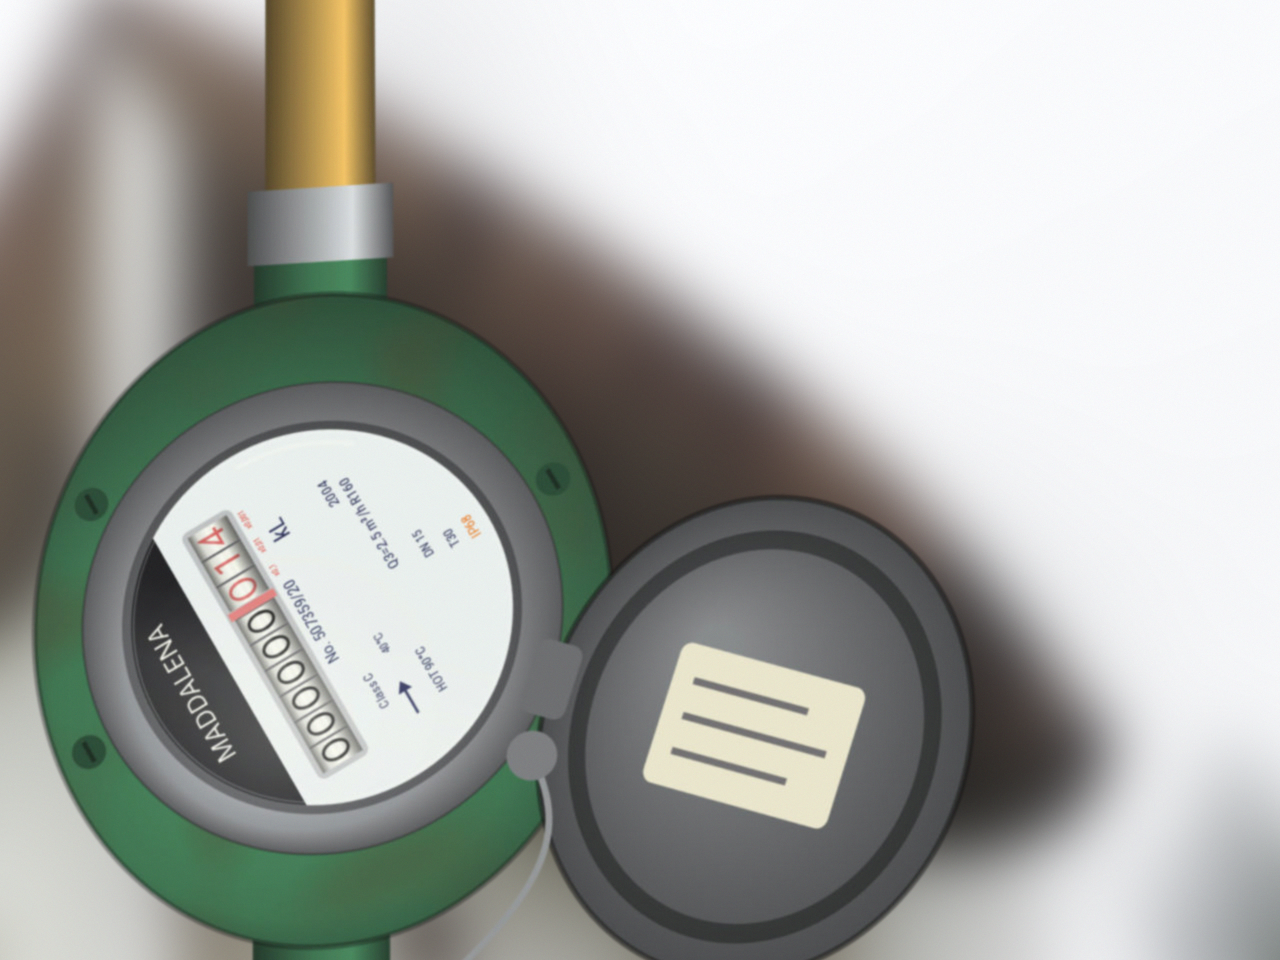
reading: {"value": 0.014, "unit": "kL"}
